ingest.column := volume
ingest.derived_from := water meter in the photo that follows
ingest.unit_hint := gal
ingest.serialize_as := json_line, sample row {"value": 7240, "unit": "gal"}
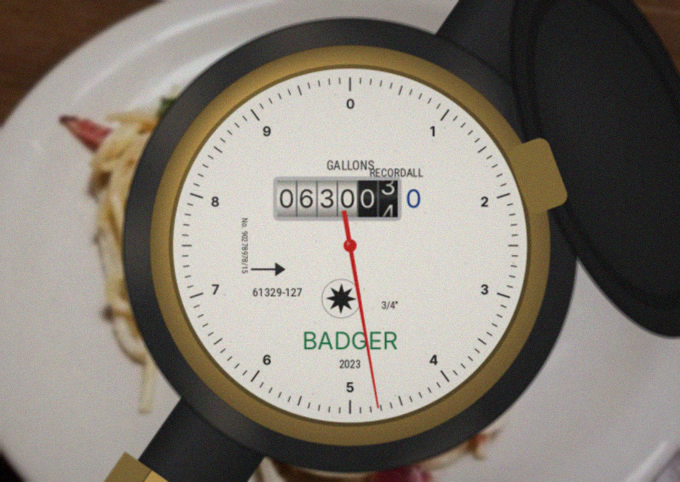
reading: {"value": 630034.7, "unit": "gal"}
